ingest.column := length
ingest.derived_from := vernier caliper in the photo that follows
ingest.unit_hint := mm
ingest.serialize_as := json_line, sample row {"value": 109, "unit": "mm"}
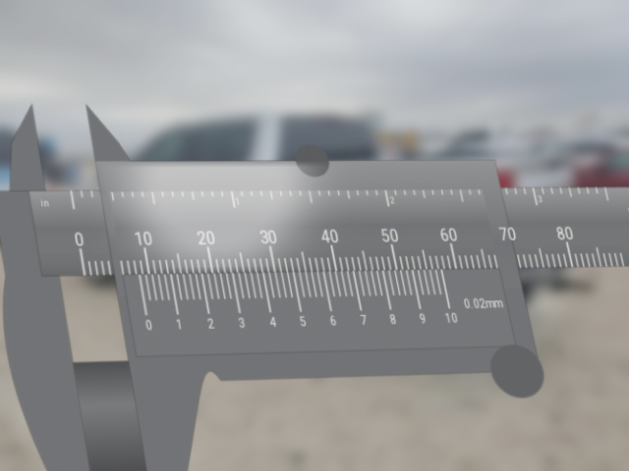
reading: {"value": 8.5, "unit": "mm"}
